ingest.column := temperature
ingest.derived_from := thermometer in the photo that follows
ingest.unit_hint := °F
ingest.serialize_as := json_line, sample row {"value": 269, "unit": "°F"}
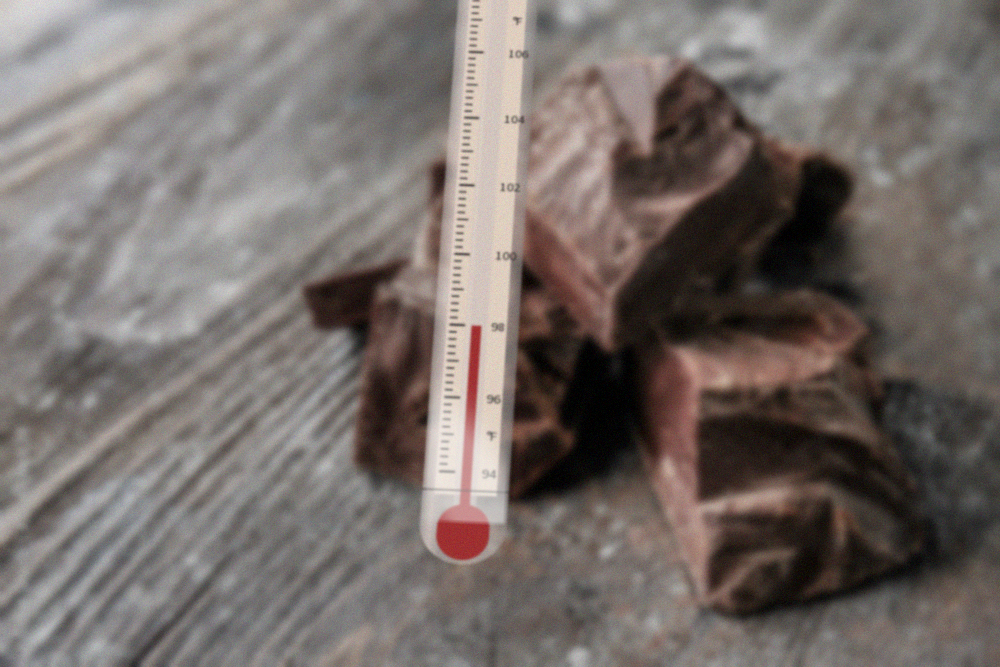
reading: {"value": 98, "unit": "°F"}
